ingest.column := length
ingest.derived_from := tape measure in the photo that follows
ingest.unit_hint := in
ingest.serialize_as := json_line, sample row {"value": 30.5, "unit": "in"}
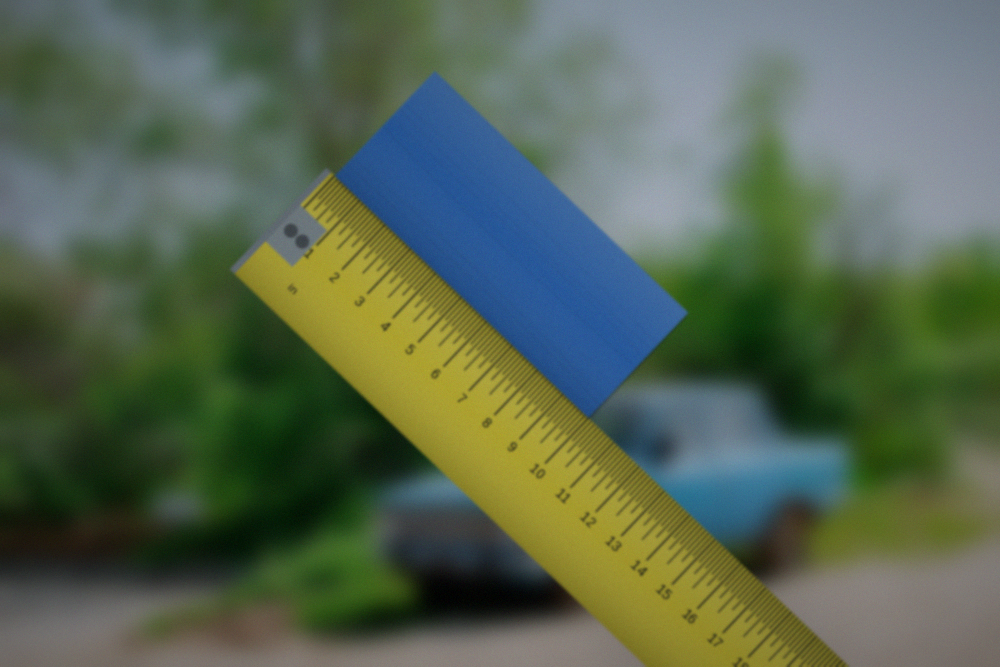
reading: {"value": 10, "unit": "in"}
